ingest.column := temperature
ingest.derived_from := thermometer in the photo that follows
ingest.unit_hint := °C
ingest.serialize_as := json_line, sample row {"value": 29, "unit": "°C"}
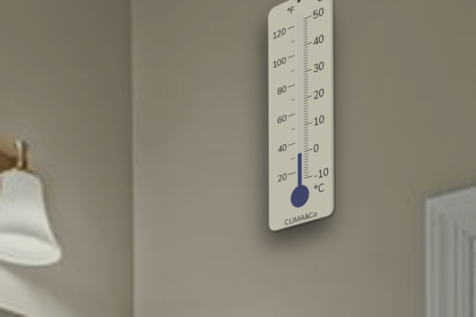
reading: {"value": 0, "unit": "°C"}
